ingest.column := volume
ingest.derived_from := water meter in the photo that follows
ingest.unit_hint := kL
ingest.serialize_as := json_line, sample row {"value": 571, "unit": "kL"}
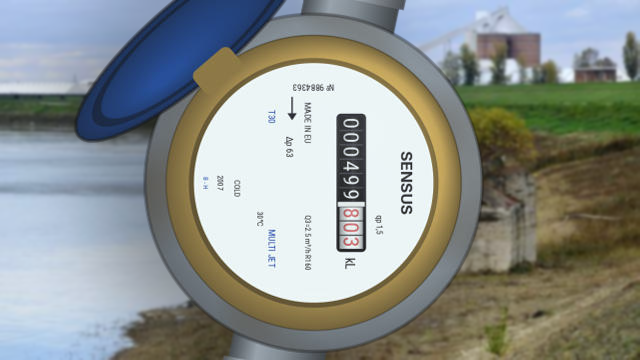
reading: {"value": 499.803, "unit": "kL"}
